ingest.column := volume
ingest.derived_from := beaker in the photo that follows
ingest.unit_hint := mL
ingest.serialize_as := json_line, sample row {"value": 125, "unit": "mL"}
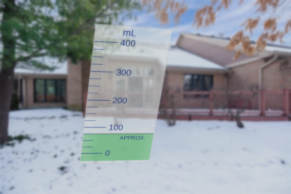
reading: {"value": 75, "unit": "mL"}
